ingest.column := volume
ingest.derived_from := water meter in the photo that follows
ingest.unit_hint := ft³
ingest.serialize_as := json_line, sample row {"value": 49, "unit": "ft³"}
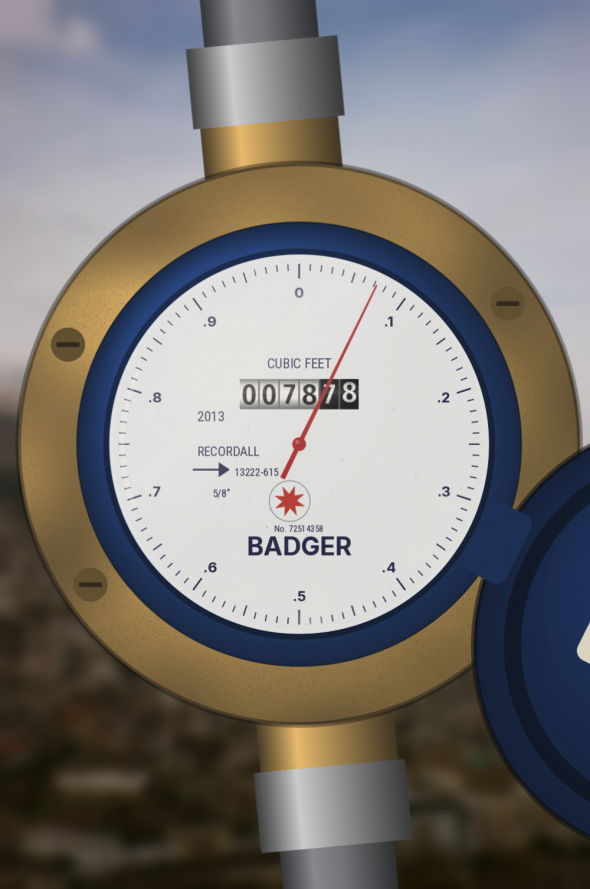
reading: {"value": 7878.07, "unit": "ft³"}
